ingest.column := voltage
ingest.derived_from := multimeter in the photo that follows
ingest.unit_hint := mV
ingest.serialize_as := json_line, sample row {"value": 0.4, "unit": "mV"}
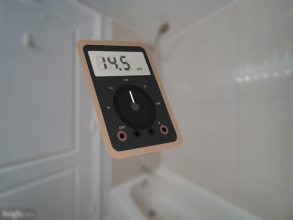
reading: {"value": 14.5, "unit": "mV"}
